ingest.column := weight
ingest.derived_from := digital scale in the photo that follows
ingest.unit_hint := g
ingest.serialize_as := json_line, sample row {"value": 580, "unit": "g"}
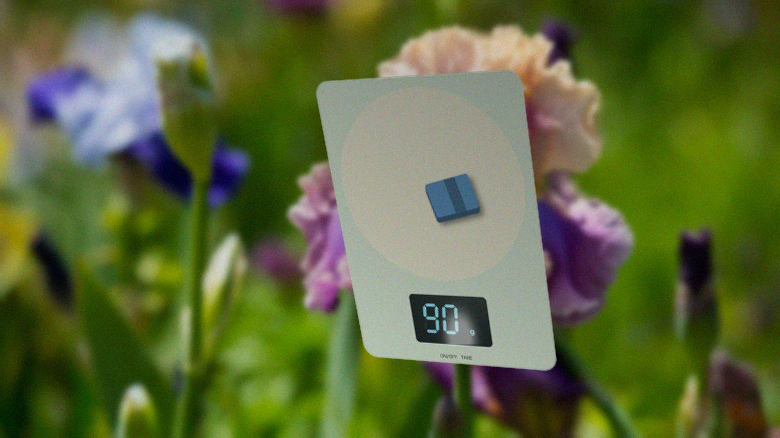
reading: {"value": 90, "unit": "g"}
